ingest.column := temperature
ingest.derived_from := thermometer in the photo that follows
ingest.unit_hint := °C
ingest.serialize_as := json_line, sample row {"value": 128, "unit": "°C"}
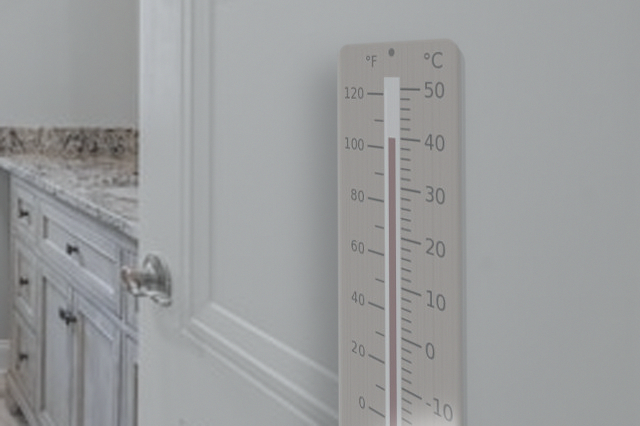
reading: {"value": 40, "unit": "°C"}
